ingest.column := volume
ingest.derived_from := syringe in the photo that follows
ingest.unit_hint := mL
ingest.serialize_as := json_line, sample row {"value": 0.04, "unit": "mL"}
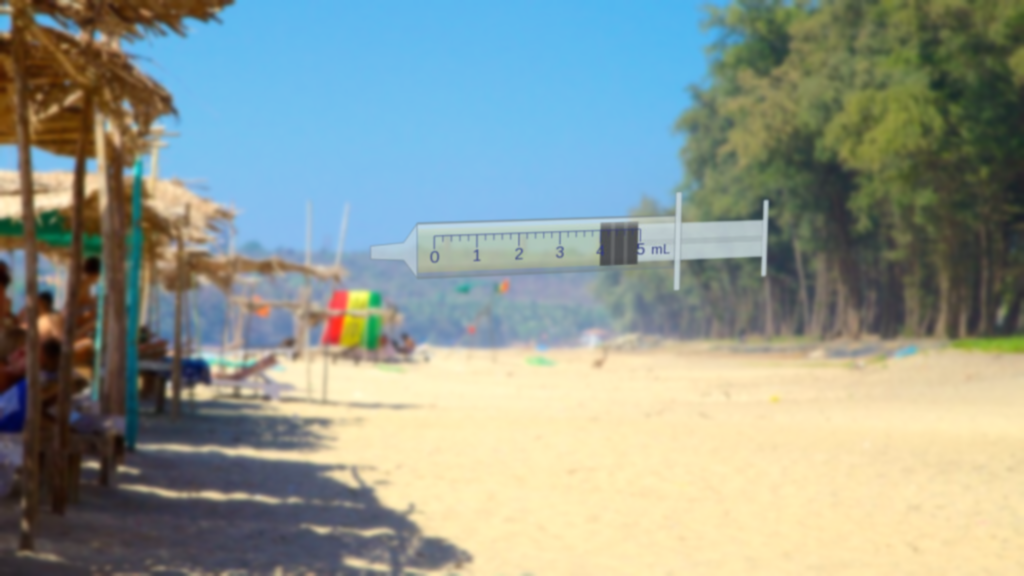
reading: {"value": 4, "unit": "mL"}
